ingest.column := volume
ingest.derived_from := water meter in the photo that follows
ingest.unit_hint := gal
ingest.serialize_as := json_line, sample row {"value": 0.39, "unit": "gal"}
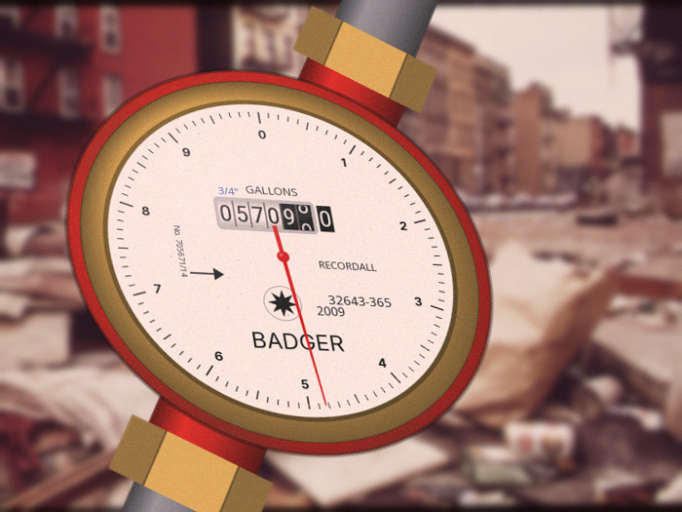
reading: {"value": 570984.8, "unit": "gal"}
